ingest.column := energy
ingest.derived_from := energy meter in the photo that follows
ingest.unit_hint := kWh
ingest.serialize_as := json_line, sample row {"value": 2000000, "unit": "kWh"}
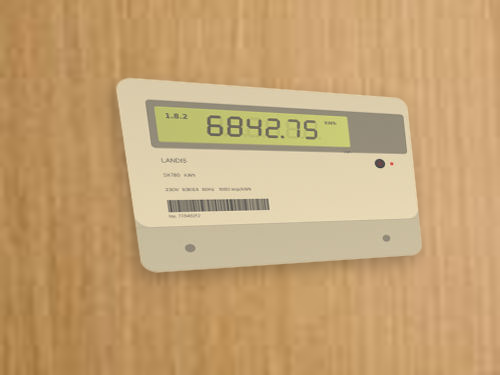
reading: {"value": 6842.75, "unit": "kWh"}
